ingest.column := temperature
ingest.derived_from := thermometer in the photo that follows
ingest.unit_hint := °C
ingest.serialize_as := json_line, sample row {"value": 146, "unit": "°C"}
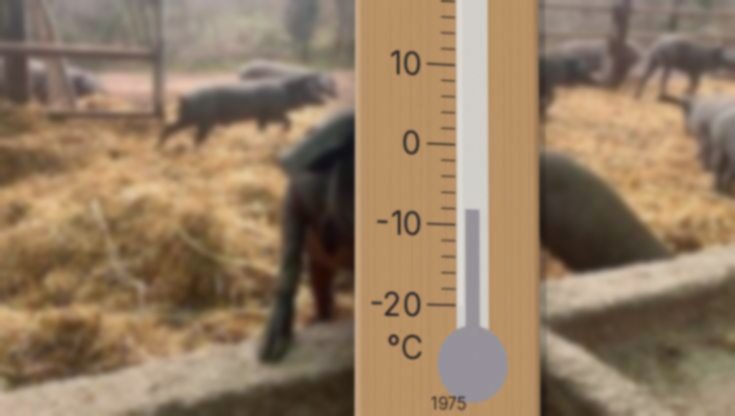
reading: {"value": -8, "unit": "°C"}
